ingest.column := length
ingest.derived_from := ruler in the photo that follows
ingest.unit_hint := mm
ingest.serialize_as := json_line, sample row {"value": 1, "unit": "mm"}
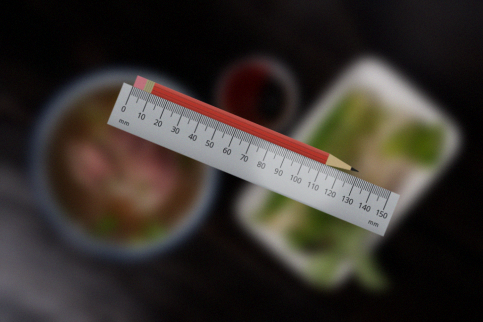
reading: {"value": 130, "unit": "mm"}
